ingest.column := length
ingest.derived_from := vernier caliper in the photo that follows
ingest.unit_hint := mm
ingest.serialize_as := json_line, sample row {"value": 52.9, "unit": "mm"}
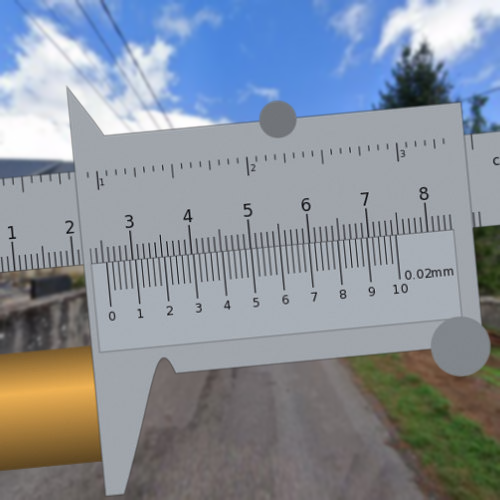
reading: {"value": 25.6, "unit": "mm"}
